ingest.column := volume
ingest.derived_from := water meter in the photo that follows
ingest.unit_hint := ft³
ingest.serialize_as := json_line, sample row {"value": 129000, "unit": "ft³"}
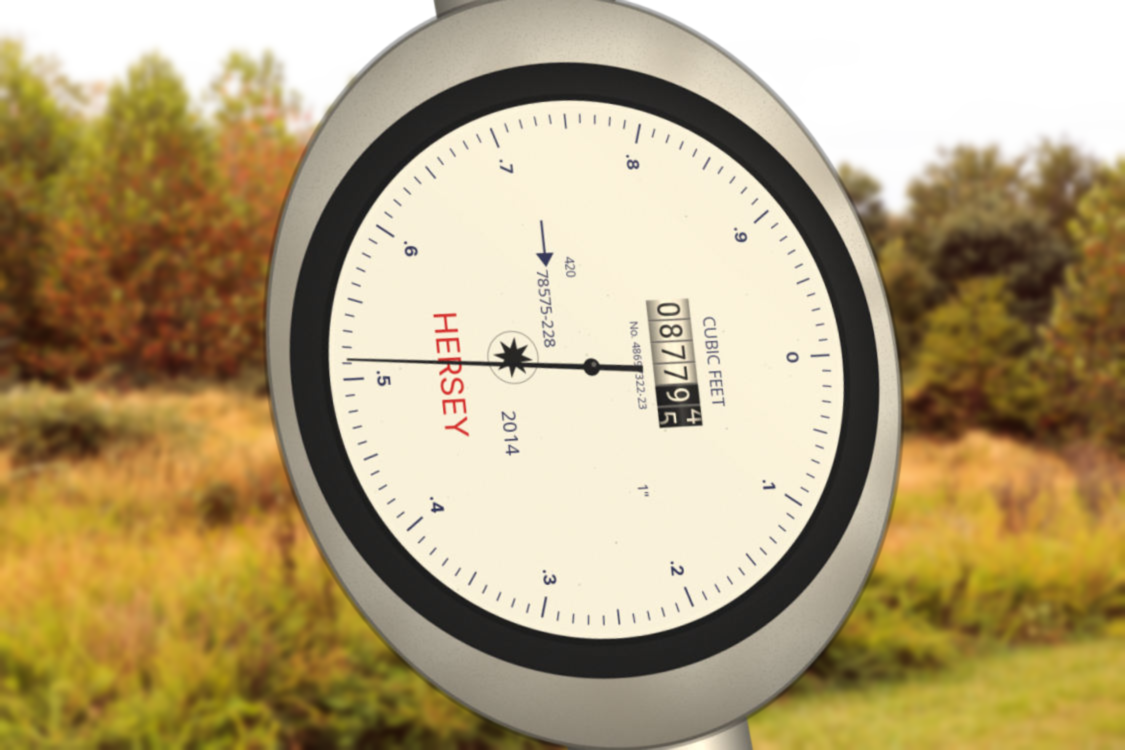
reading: {"value": 87794.51, "unit": "ft³"}
